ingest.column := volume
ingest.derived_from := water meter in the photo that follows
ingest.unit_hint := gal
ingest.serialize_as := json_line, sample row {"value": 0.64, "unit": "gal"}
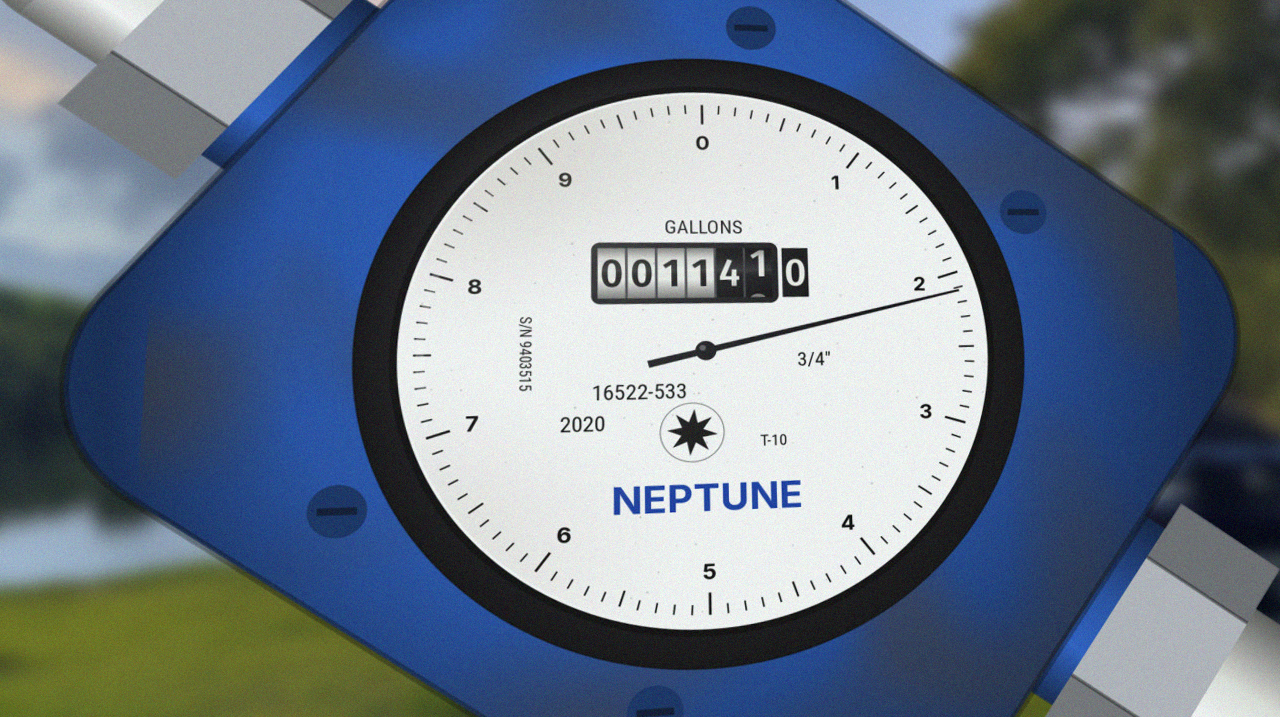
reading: {"value": 11412.1, "unit": "gal"}
